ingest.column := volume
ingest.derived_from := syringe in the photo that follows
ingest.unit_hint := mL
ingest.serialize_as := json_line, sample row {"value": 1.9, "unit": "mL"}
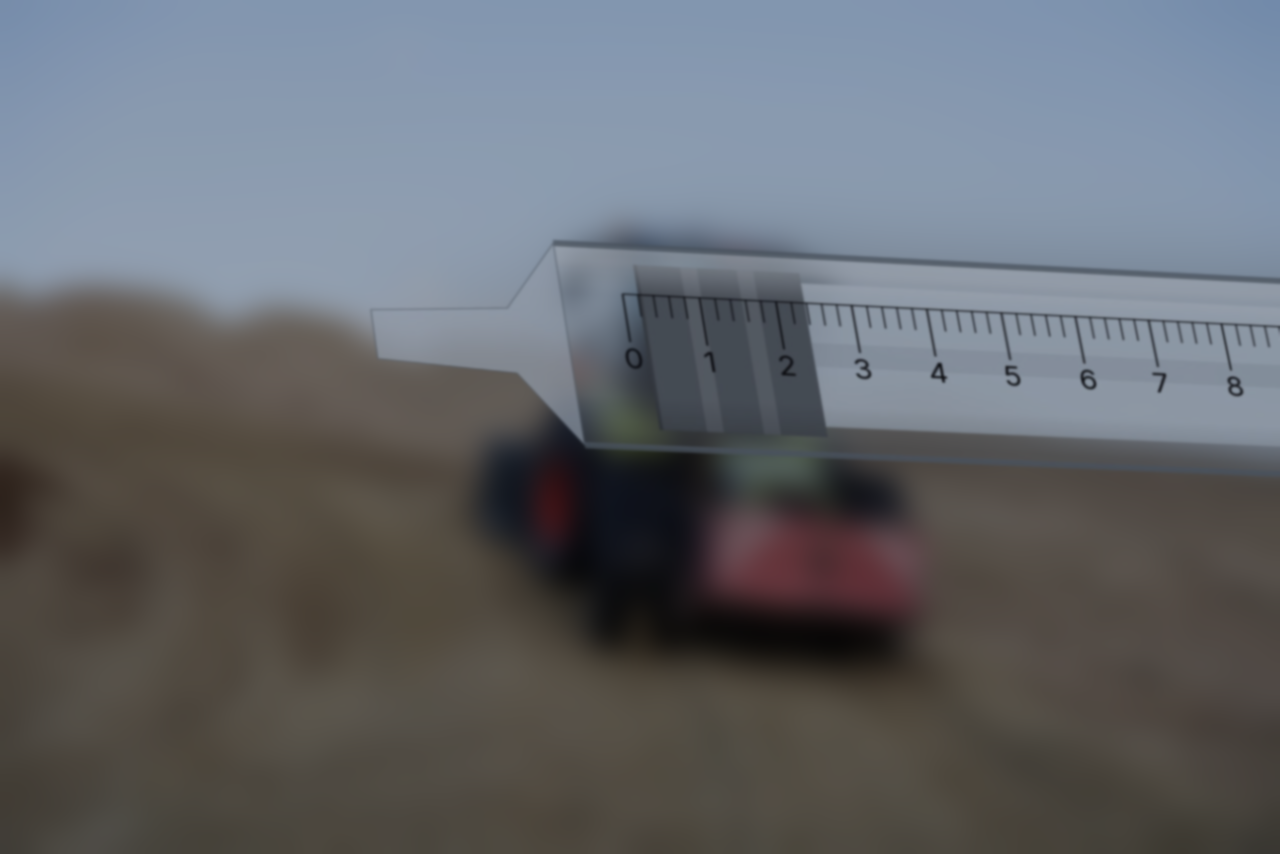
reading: {"value": 0.2, "unit": "mL"}
